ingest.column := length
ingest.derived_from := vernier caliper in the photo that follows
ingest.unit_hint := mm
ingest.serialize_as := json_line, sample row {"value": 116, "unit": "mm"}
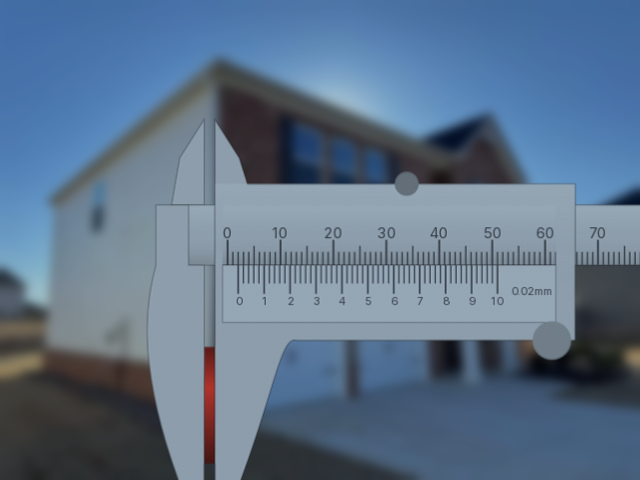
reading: {"value": 2.0, "unit": "mm"}
